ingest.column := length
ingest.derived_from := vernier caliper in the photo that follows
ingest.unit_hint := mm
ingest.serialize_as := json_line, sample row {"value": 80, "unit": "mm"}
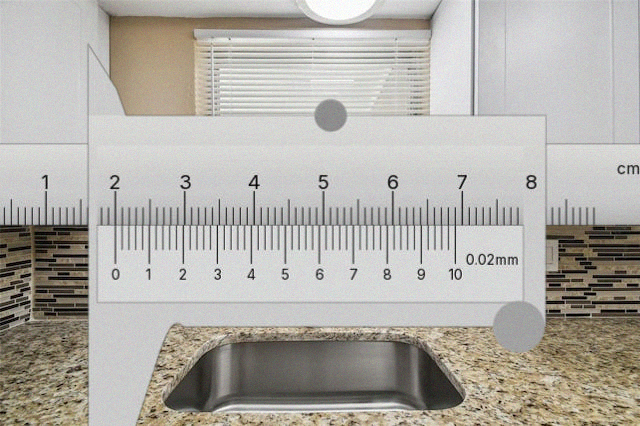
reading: {"value": 20.0, "unit": "mm"}
